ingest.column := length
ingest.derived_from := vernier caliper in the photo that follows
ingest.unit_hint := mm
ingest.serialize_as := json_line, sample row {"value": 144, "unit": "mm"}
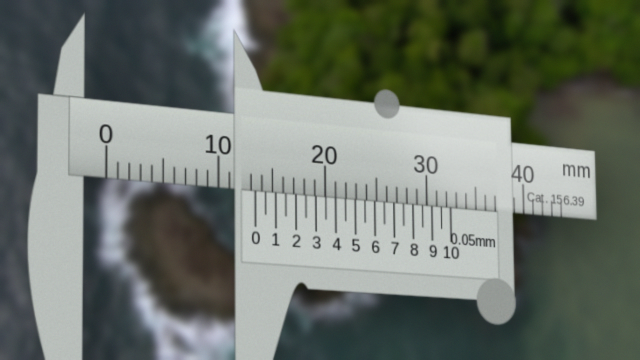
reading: {"value": 13.4, "unit": "mm"}
